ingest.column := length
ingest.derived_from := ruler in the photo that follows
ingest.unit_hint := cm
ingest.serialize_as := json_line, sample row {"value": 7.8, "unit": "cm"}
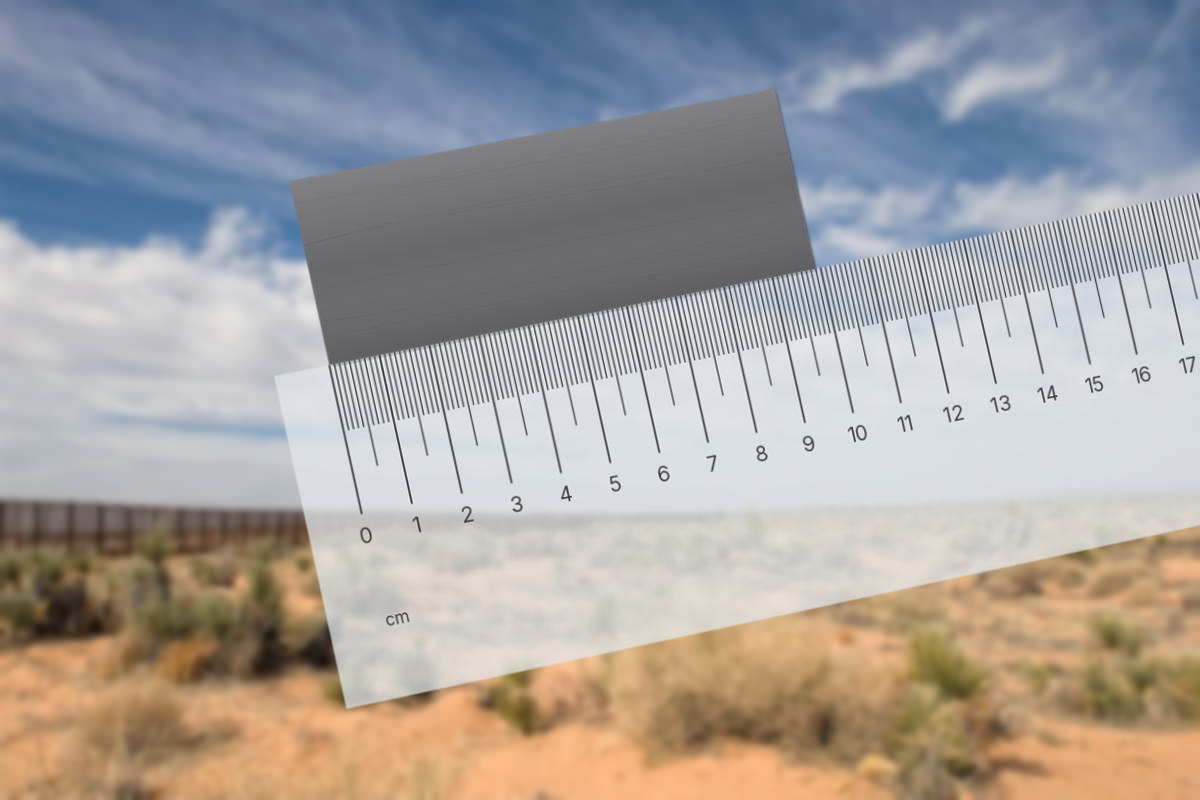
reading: {"value": 9.9, "unit": "cm"}
